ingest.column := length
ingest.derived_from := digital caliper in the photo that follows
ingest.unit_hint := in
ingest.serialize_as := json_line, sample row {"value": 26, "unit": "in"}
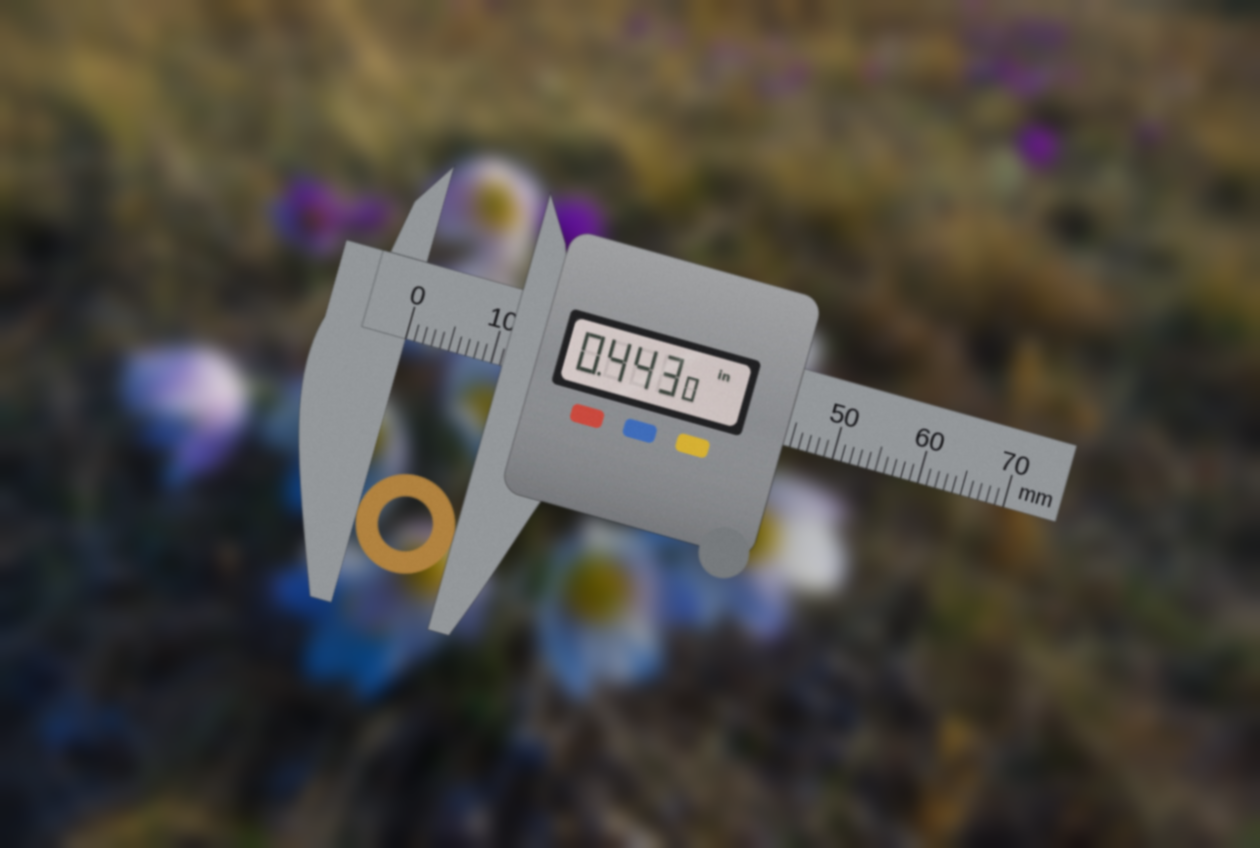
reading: {"value": 0.4430, "unit": "in"}
